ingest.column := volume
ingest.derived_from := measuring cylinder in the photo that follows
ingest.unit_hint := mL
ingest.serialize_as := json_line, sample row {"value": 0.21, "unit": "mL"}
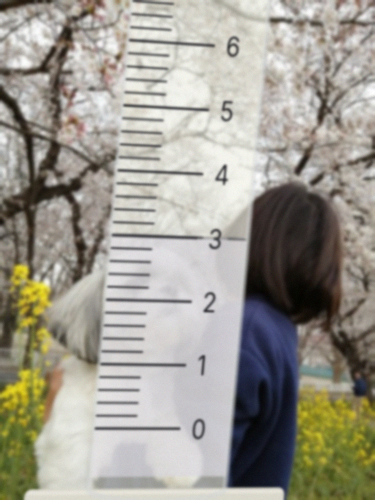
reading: {"value": 3, "unit": "mL"}
